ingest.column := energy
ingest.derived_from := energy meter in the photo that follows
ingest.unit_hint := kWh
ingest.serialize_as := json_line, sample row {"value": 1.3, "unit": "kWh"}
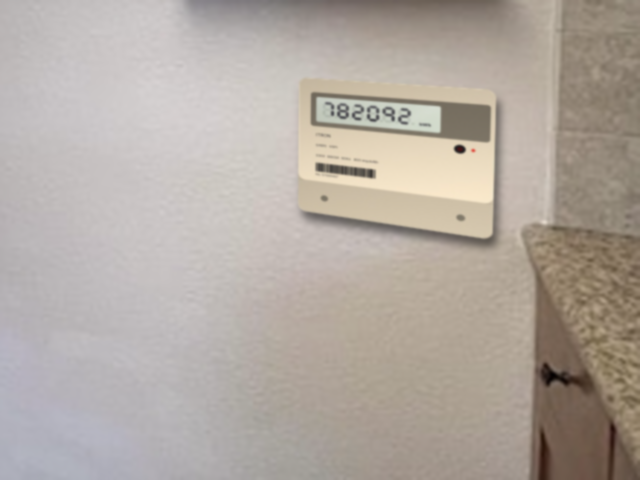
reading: {"value": 782092, "unit": "kWh"}
